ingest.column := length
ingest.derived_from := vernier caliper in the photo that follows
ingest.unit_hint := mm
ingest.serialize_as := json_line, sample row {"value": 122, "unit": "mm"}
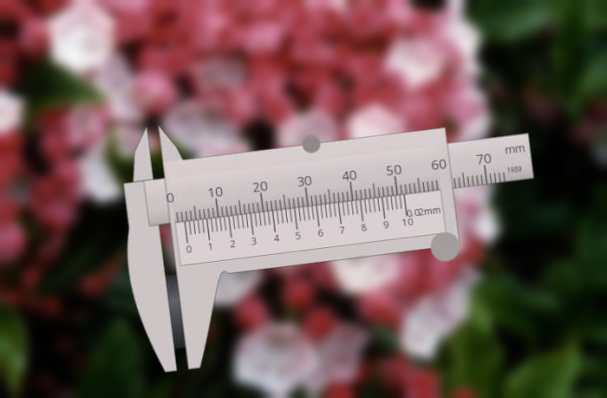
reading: {"value": 2.5, "unit": "mm"}
